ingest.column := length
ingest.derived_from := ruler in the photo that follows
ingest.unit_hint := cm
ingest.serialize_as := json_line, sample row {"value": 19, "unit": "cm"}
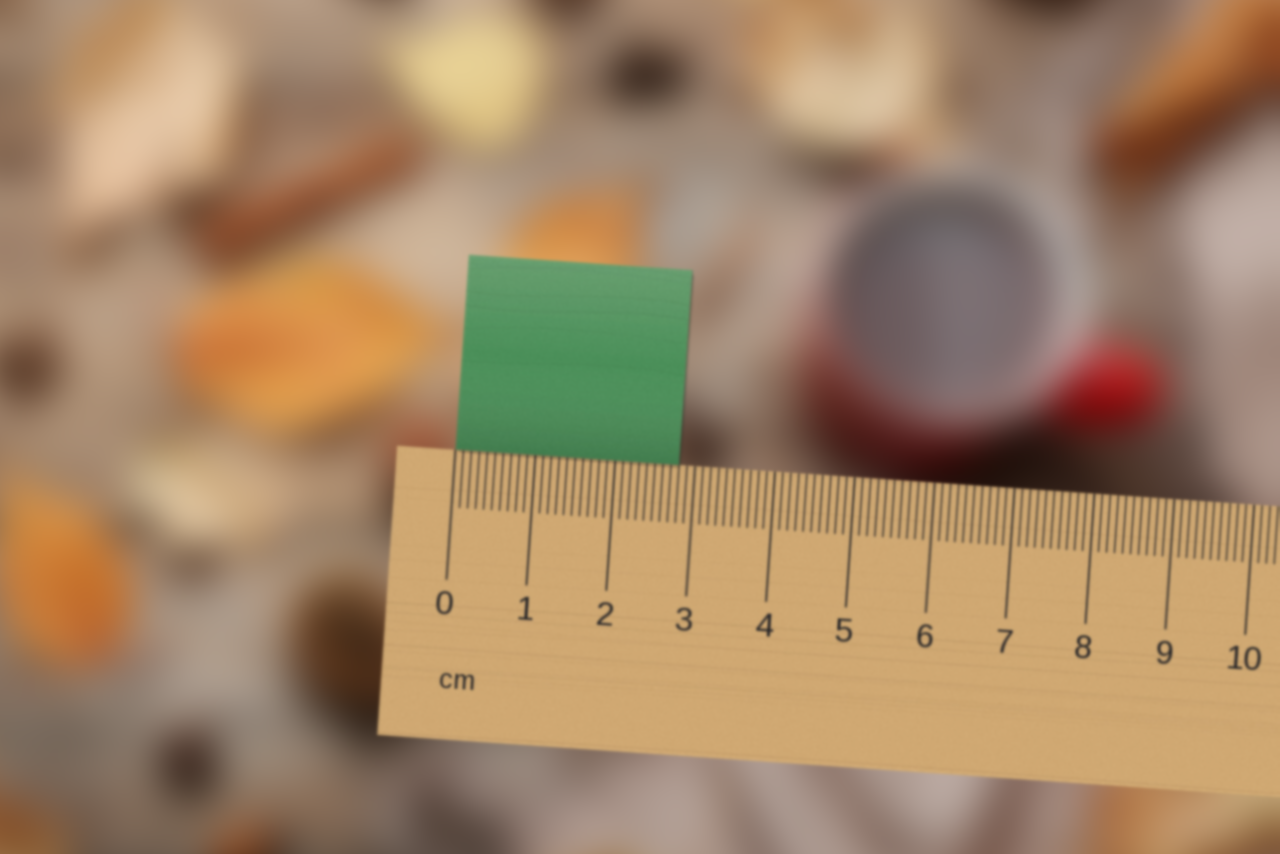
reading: {"value": 2.8, "unit": "cm"}
